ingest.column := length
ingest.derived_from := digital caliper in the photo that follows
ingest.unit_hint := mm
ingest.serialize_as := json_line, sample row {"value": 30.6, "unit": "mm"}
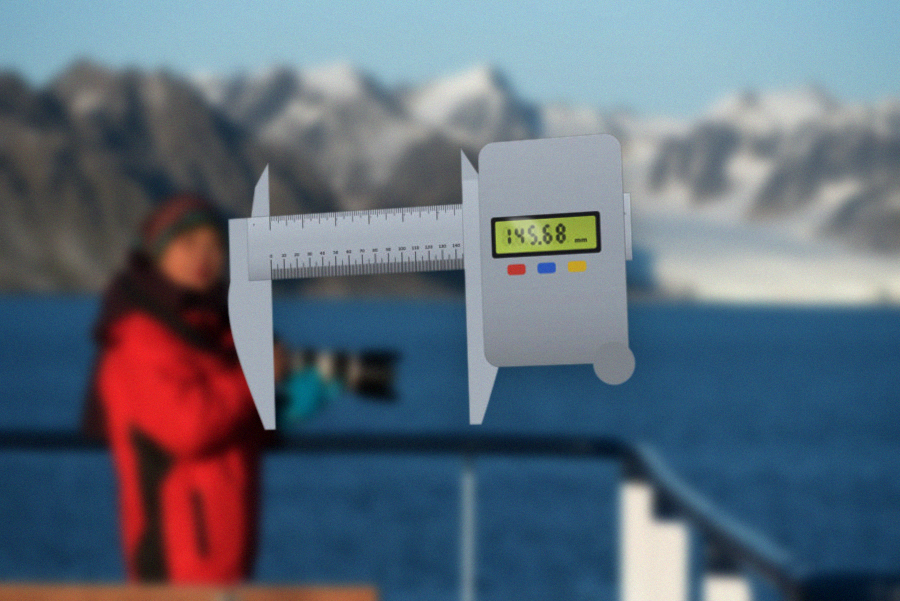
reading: {"value": 145.68, "unit": "mm"}
